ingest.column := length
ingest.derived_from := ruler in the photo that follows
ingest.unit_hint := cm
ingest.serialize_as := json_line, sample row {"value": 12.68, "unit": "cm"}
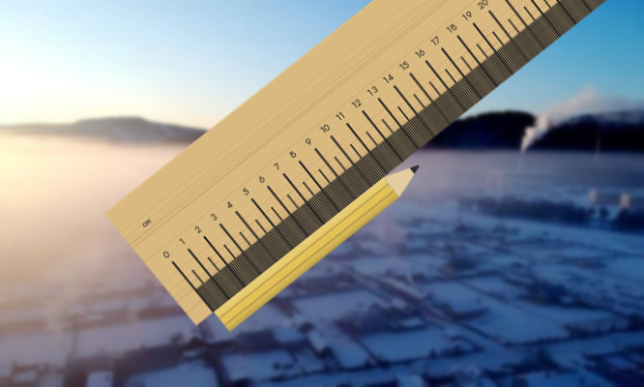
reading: {"value": 12.5, "unit": "cm"}
